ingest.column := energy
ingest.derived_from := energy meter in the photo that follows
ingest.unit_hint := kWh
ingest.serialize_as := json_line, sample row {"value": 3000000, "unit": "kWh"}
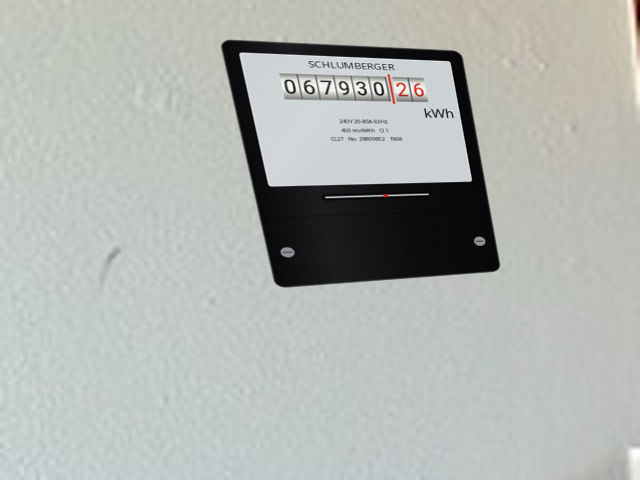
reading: {"value": 67930.26, "unit": "kWh"}
